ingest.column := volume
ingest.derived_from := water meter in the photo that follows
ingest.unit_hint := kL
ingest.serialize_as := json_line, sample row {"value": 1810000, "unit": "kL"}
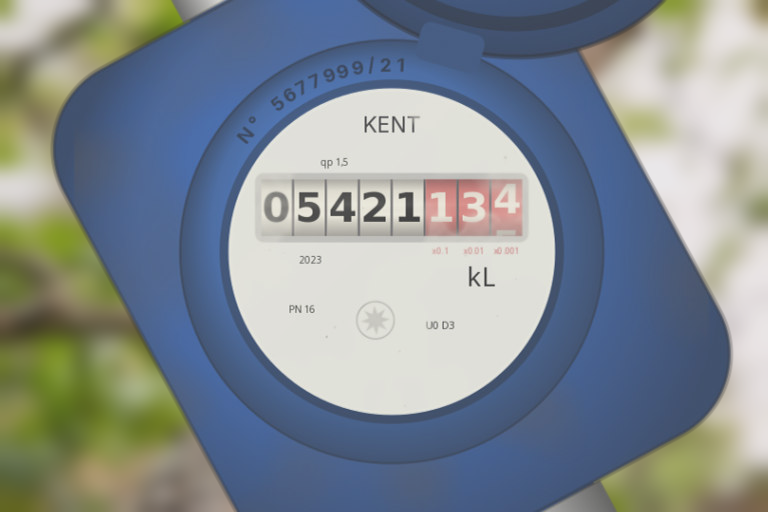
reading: {"value": 5421.134, "unit": "kL"}
